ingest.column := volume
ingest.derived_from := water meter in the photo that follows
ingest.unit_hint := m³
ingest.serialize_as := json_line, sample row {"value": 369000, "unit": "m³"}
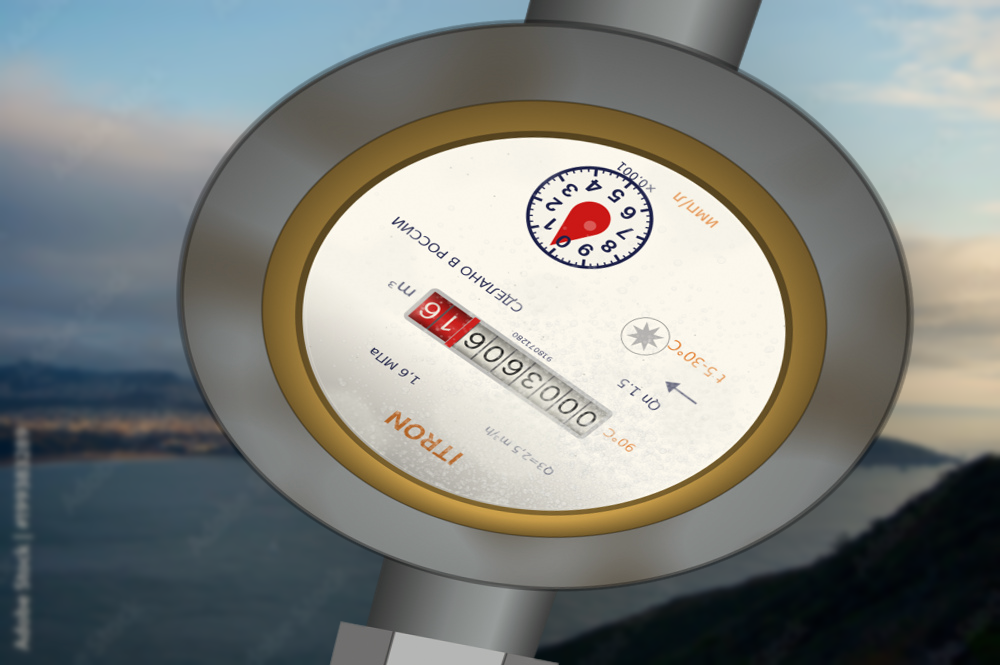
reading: {"value": 3606.160, "unit": "m³"}
